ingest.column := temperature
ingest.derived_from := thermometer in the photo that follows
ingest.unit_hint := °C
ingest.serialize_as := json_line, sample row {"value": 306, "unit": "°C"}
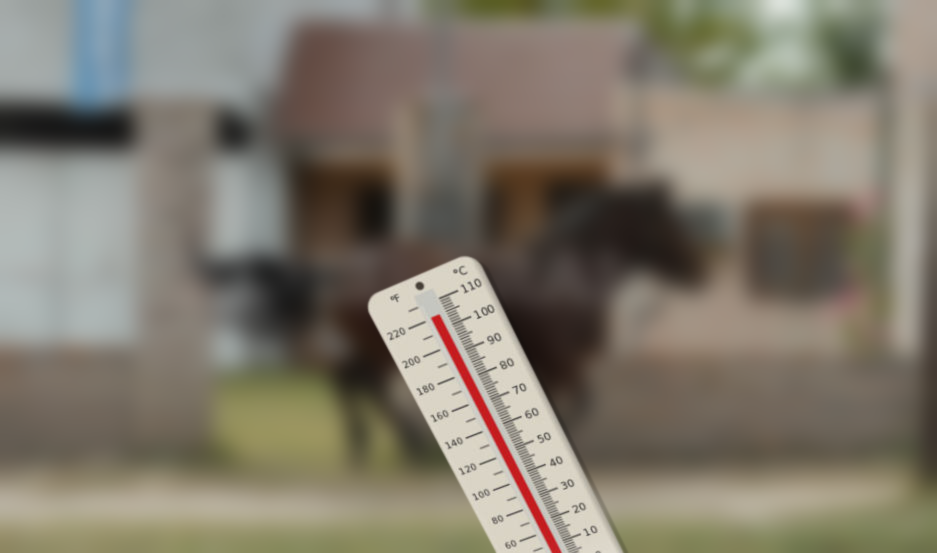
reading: {"value": 105, "unit": "°C"}
